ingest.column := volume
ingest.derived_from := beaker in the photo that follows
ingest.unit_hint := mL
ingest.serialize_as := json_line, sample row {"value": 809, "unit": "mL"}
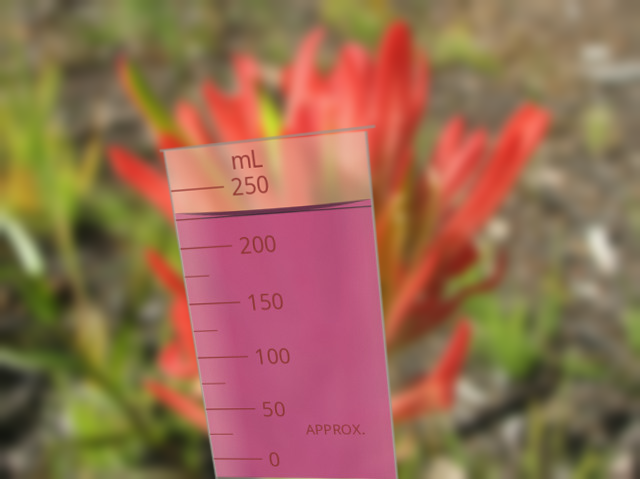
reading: {"value": 225, "unit": "mL"}
